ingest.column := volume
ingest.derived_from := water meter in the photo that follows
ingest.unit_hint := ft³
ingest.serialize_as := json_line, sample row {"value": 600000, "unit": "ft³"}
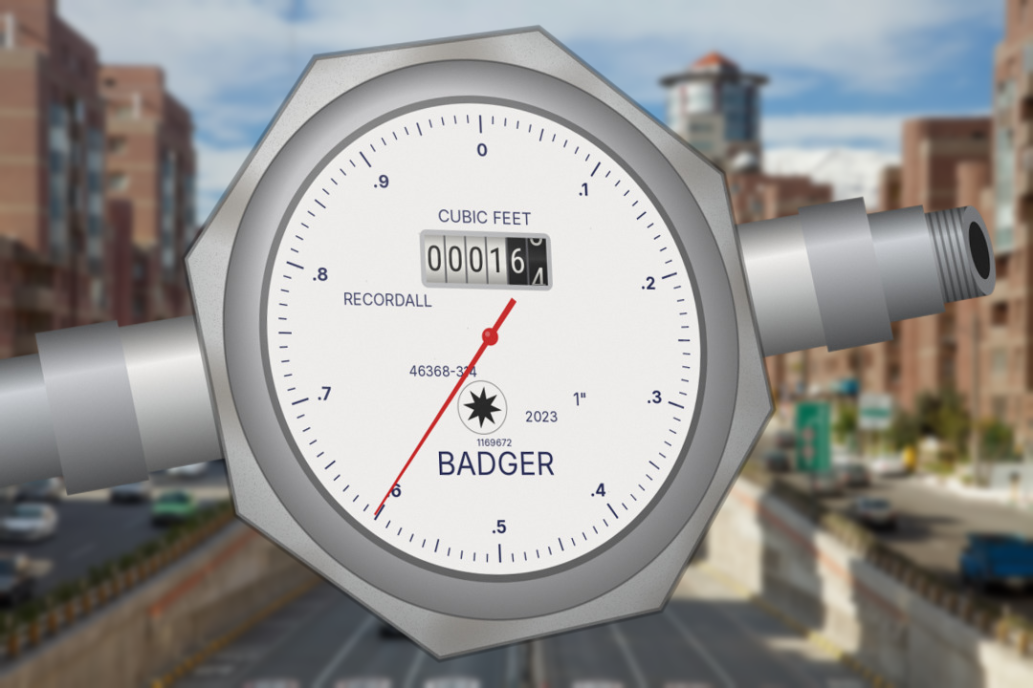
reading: {"value": 163.60, "unit": "ft³"}
